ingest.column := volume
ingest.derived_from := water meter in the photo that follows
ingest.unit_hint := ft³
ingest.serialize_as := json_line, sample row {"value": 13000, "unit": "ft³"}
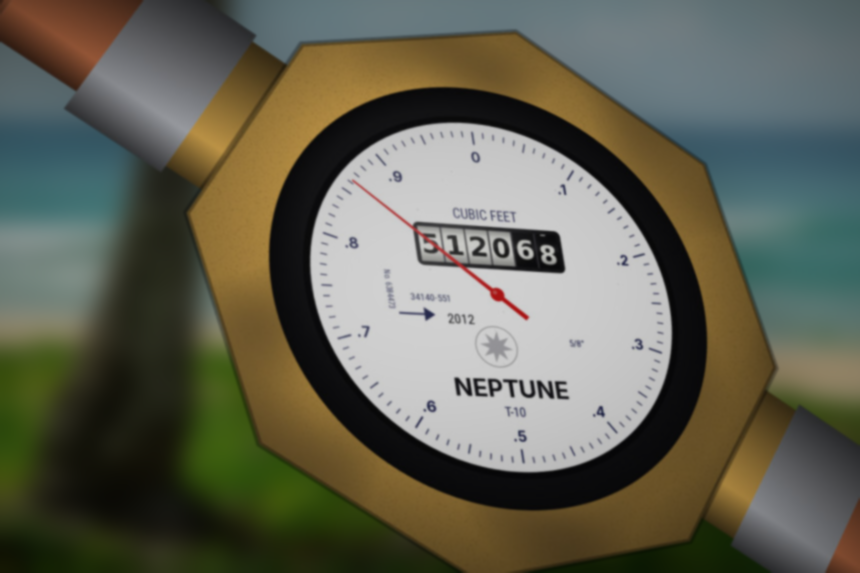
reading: {"value": 512067.86, "unit": "ft³"}
